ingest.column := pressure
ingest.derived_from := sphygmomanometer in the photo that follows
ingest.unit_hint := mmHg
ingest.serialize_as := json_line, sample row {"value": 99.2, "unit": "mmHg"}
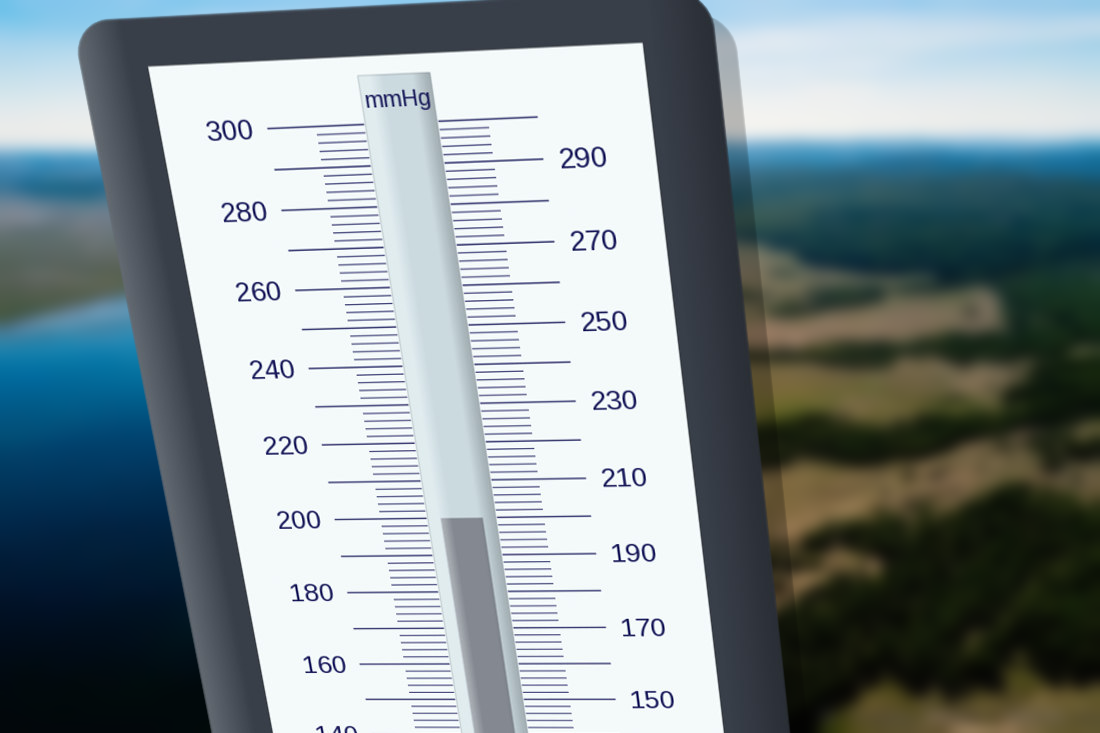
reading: {"value": 200, "unit": "mmHg"}
